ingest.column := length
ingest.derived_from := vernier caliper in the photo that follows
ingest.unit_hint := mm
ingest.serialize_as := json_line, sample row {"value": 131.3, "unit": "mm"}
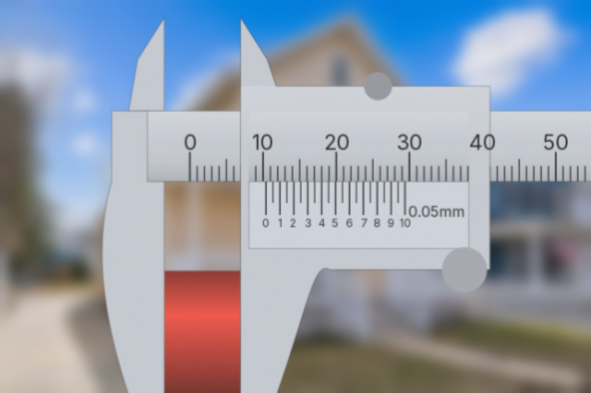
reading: {"value": 10.4, "unit": "mm"}
